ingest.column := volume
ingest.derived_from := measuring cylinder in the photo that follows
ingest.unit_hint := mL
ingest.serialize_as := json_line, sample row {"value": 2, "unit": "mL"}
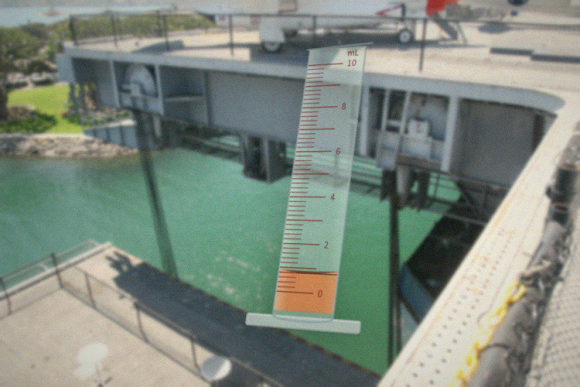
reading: {"value": 0.8, "unit": "mL"}
